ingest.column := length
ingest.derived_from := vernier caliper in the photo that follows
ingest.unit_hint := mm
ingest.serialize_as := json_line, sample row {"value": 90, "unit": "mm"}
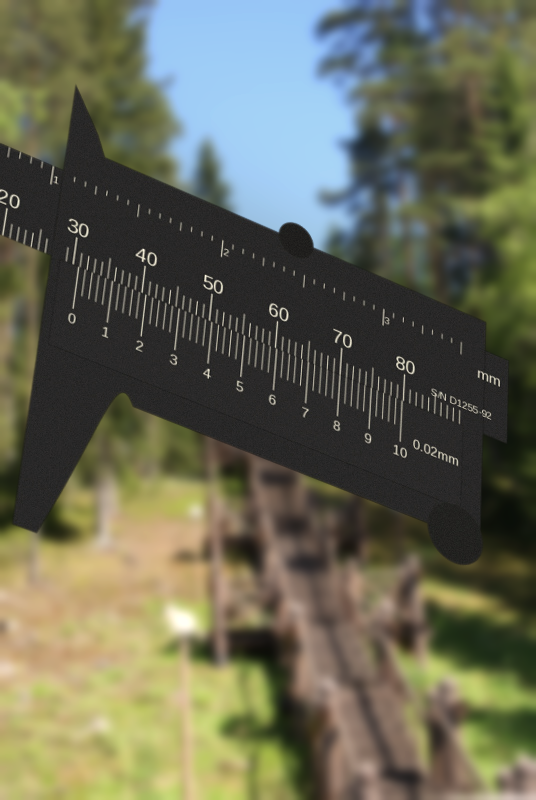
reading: {"value": 30.8, "unit": "mm"}
